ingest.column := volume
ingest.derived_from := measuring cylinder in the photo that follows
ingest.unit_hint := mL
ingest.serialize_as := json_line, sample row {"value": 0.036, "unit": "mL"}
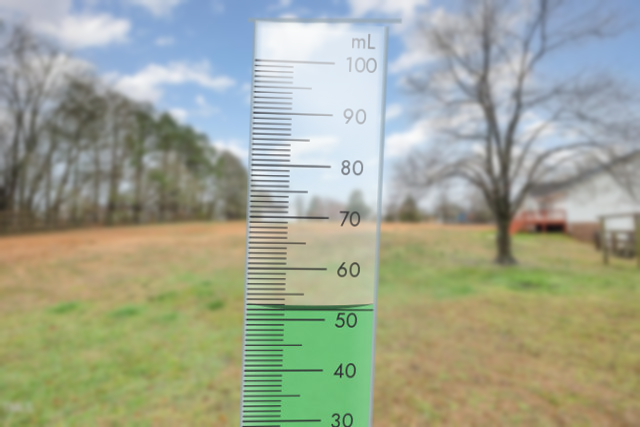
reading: {"value": 52, "unit": "mL"}
